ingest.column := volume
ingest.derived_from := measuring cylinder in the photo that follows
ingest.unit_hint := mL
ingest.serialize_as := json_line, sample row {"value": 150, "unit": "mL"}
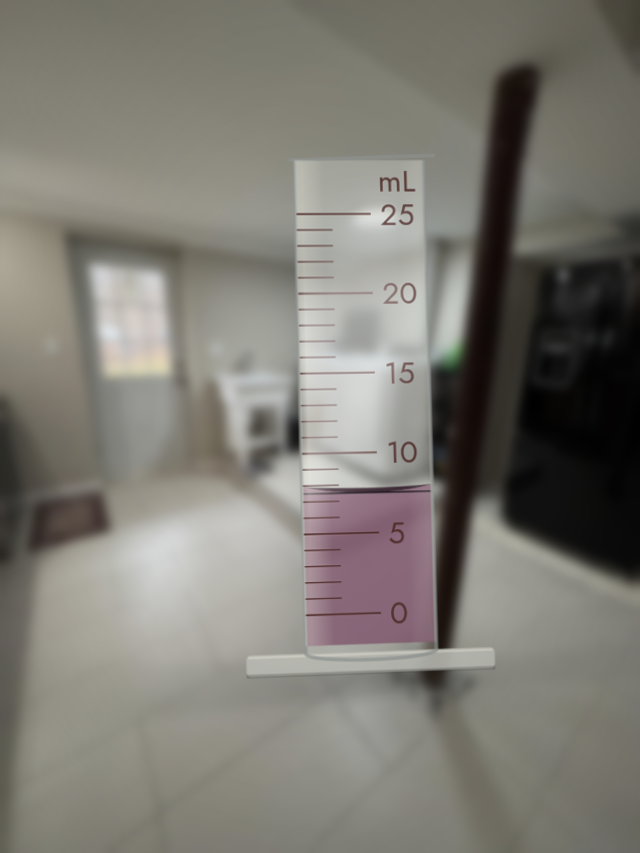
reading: {"value": 7.5, "unit": "mL"}
